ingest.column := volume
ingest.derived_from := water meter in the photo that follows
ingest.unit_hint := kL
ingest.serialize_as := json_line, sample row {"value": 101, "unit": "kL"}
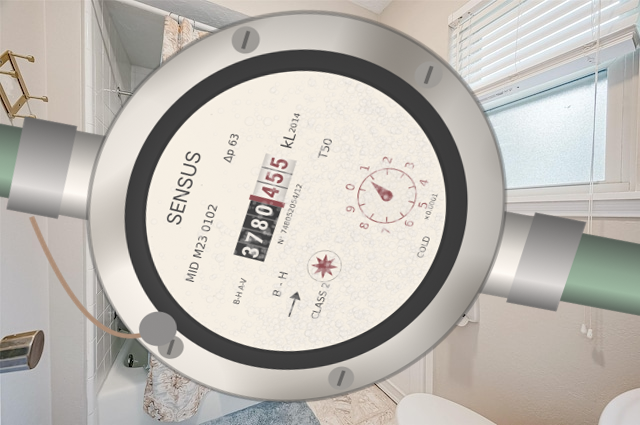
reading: {"value": 3780.4550, "unit": "kL"}
